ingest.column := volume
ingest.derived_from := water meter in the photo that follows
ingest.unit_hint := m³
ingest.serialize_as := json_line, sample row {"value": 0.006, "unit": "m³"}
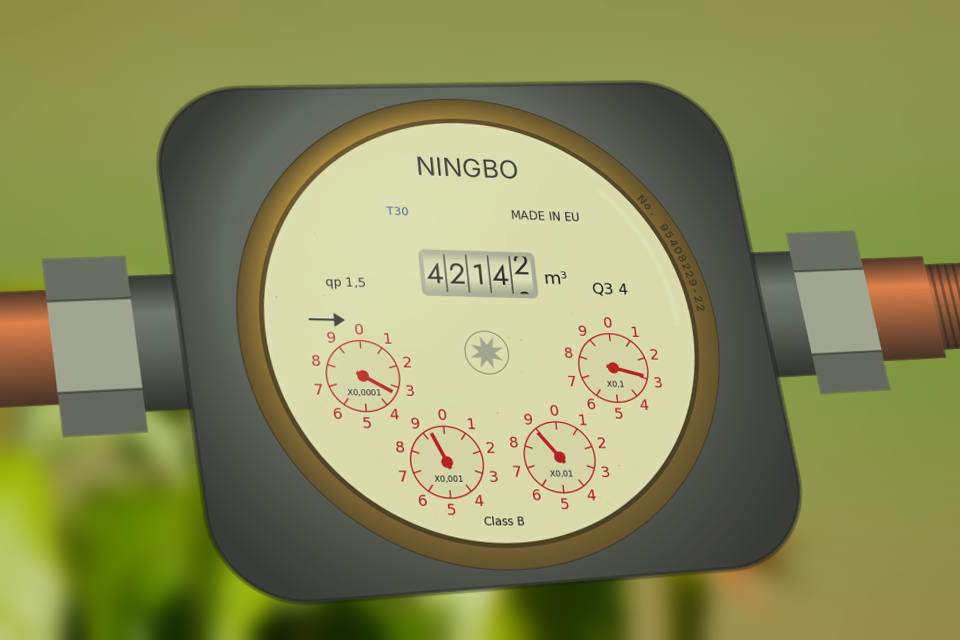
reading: {"value": 42142.2893, "unit": "m³"}
